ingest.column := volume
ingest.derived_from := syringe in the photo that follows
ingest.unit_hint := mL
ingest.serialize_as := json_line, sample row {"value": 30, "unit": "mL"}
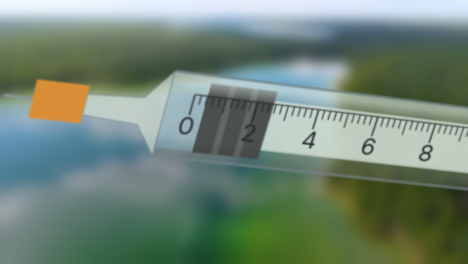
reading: {"value": 0.4, "unit": "mL"}
